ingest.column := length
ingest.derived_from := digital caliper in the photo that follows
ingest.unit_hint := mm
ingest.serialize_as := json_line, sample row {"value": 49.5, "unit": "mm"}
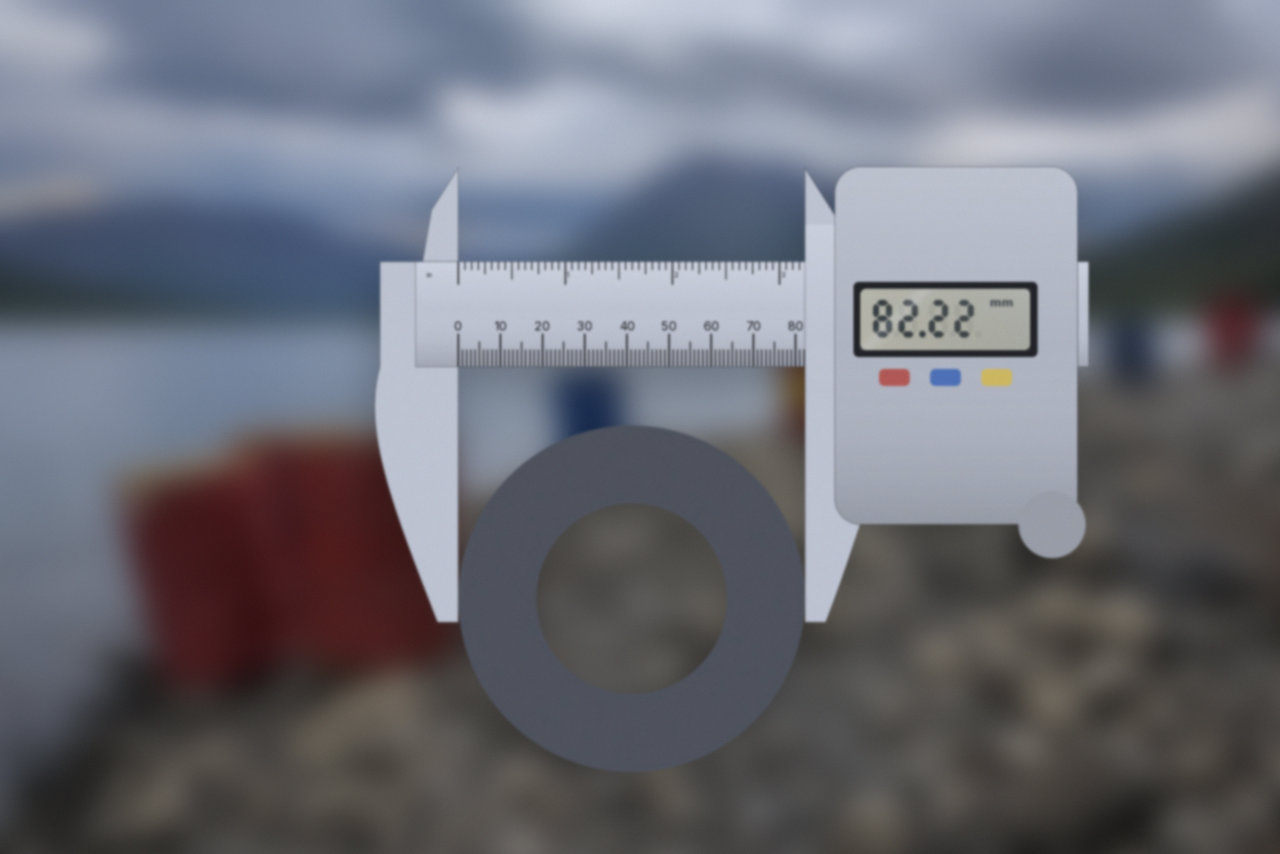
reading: {"value": 82.22, "unit": "mm"}
